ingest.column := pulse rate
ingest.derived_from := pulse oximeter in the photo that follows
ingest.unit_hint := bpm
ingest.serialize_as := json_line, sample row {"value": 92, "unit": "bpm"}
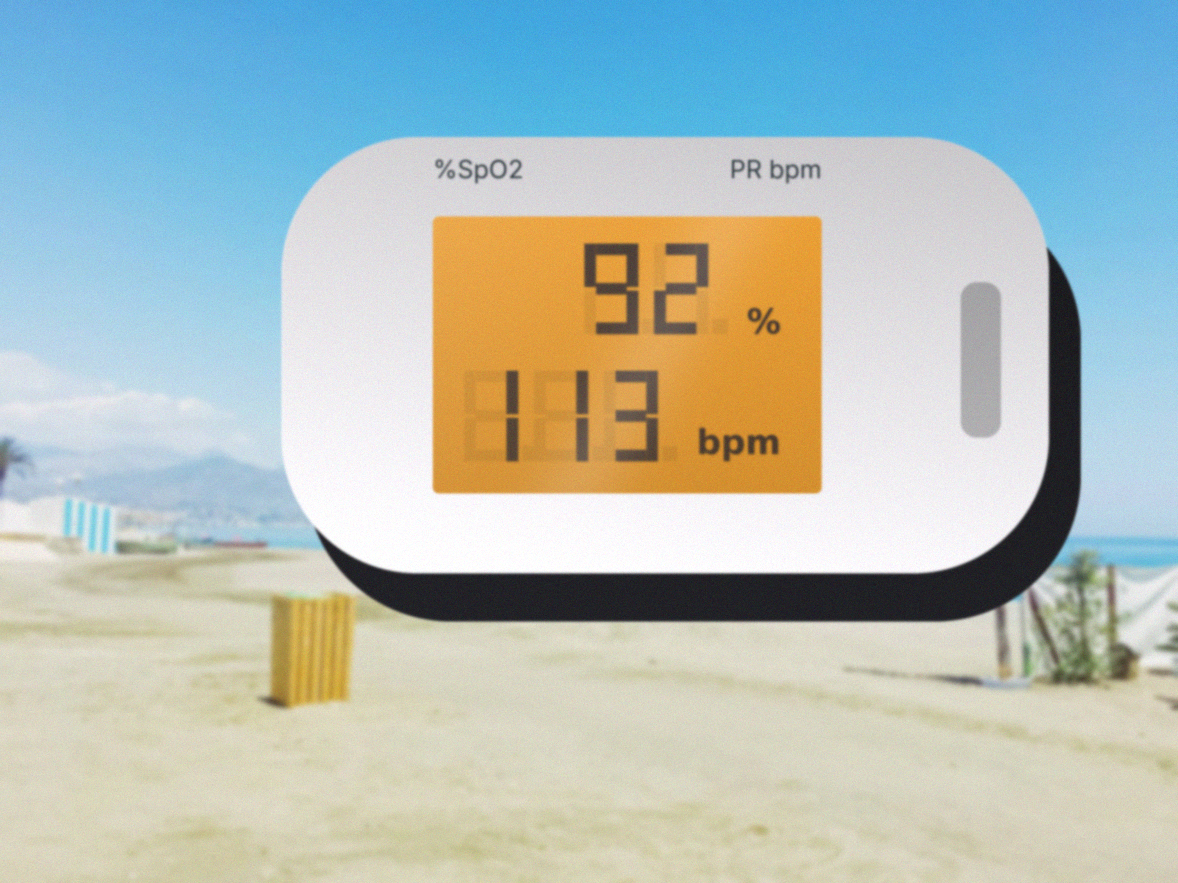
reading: {"value": 113, "unit": "bpm"}
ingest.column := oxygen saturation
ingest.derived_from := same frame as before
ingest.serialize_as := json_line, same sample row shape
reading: {"value": 92, "unit": "%"}
